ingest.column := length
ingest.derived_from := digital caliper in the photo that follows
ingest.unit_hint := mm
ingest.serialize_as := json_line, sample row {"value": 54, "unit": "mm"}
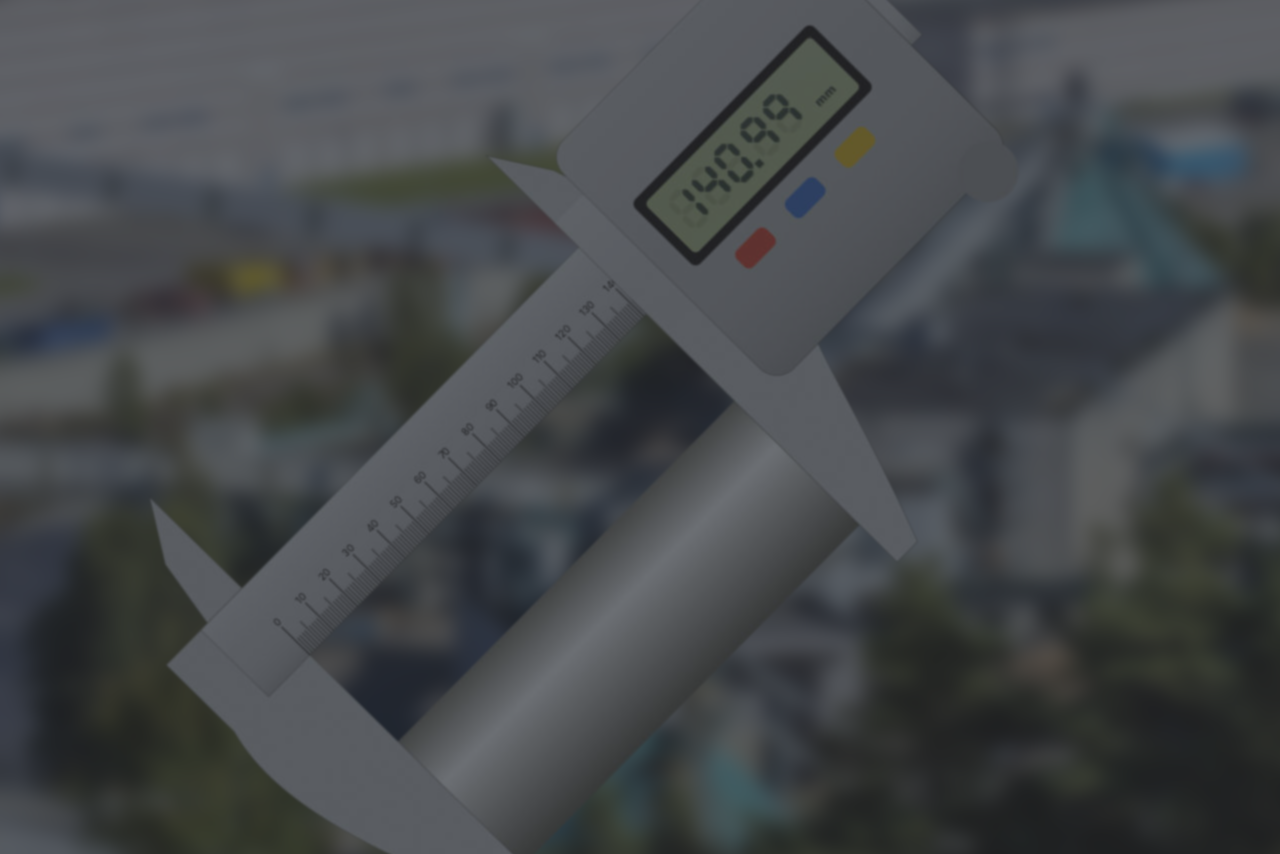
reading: {"value": 140.99, "unit": "mm"}
